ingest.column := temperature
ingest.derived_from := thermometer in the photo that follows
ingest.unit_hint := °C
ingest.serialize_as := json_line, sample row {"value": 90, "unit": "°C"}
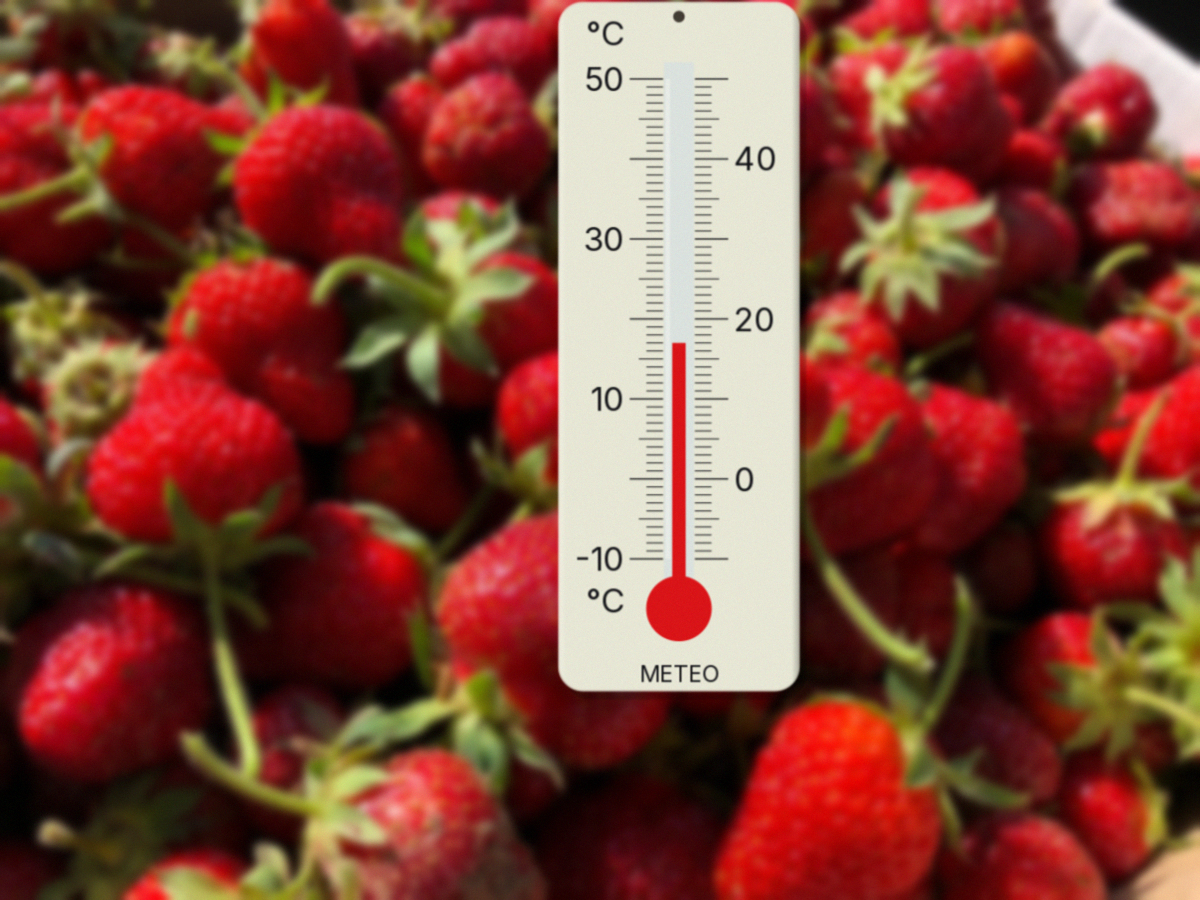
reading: {"value": 17, "unit": "°C"}
